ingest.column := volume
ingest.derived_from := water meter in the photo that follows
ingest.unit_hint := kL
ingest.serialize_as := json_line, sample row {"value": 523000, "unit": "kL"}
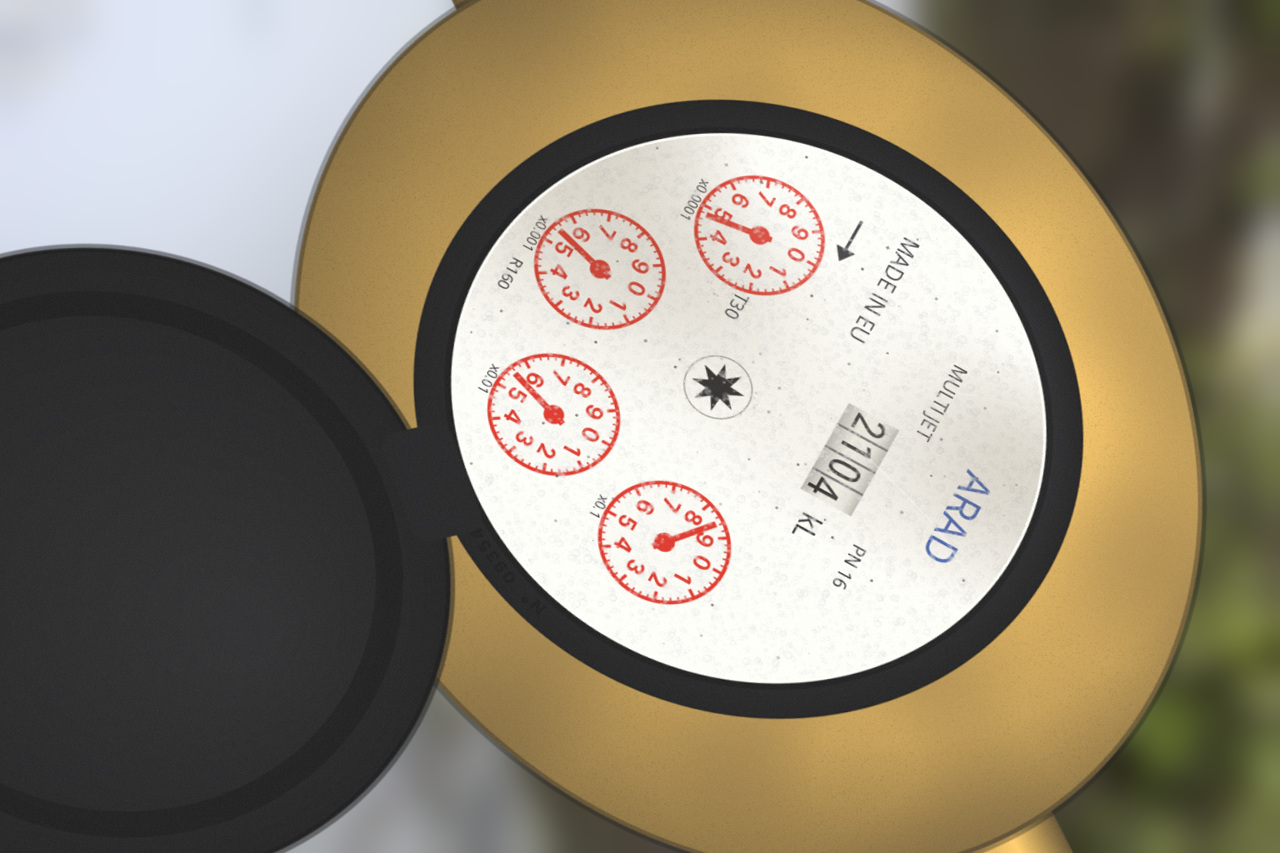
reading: {"value": 2103.8554, "unit": "kL"}
